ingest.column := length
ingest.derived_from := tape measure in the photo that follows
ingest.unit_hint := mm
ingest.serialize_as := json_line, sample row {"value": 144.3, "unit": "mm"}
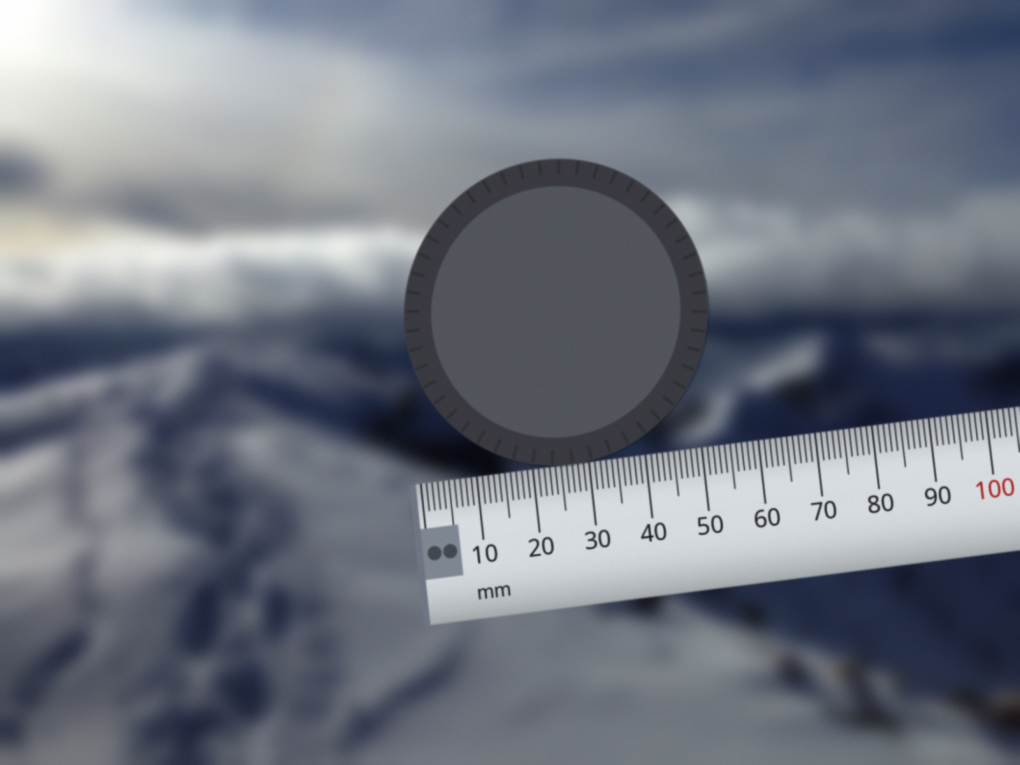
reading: {"value": 54, "unit": "mm"}
